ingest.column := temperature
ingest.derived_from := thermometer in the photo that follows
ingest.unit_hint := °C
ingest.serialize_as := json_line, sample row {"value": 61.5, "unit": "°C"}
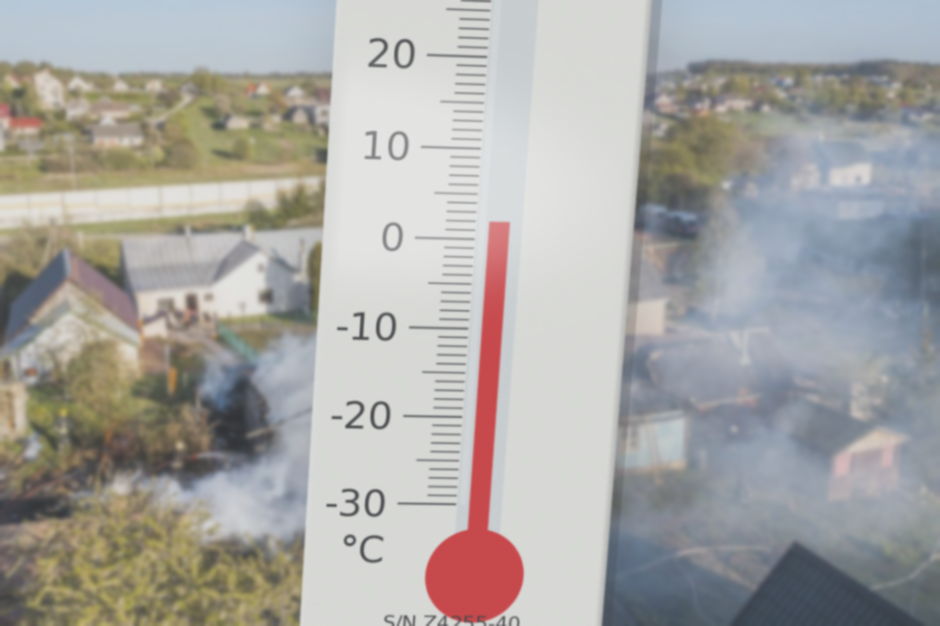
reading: {"value": 2, "unit": "°C"}
